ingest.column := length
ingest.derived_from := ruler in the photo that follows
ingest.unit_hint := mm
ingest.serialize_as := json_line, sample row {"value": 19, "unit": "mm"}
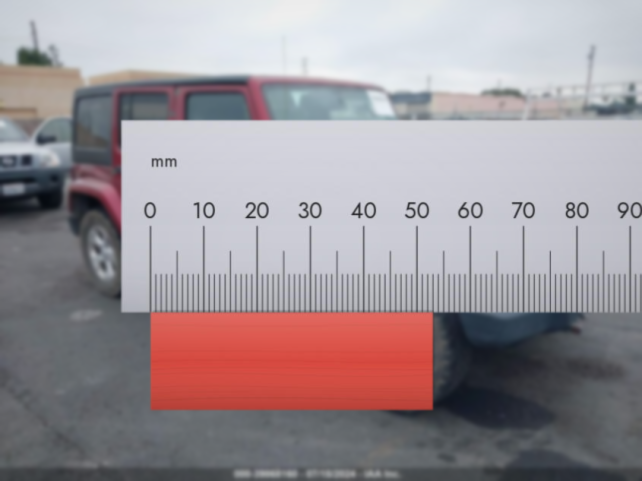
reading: {"value": 53, "unit": "mm"}
